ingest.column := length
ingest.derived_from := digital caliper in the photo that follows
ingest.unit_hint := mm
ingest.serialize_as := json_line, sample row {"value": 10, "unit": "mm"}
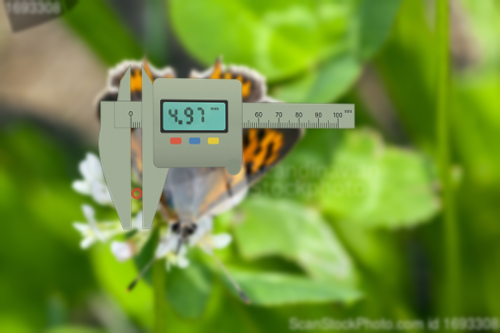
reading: {"value": 4.97, "unit": "mm"}
